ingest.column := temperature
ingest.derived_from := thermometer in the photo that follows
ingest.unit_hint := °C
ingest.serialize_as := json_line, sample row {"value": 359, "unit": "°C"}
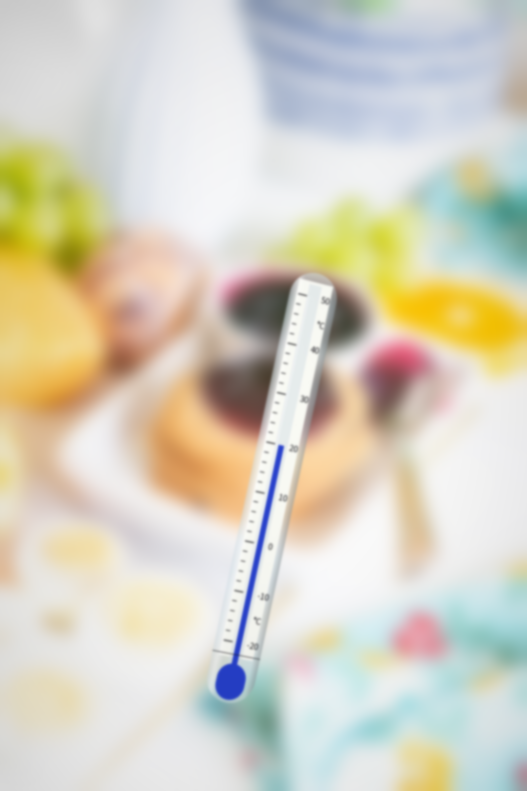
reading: {"value": 20, "unit": "°C"}
